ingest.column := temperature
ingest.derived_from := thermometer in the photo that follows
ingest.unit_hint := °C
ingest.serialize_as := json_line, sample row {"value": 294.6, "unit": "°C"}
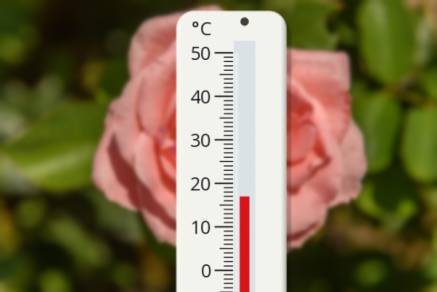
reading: {"value": 17, "unit": "°C"}
